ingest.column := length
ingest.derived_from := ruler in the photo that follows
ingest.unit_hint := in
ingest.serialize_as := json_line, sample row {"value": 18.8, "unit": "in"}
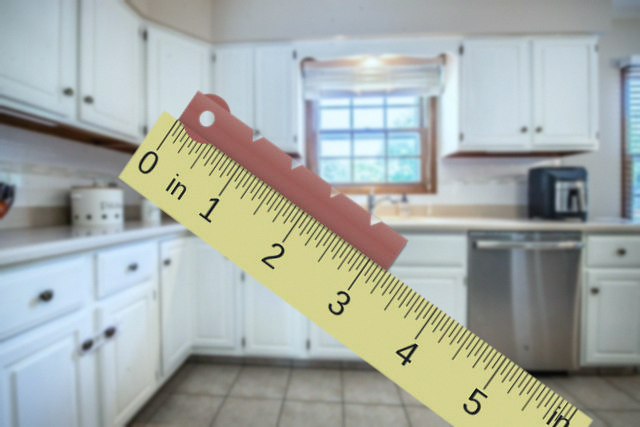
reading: {"value": 3.25, "unit": "in"}
